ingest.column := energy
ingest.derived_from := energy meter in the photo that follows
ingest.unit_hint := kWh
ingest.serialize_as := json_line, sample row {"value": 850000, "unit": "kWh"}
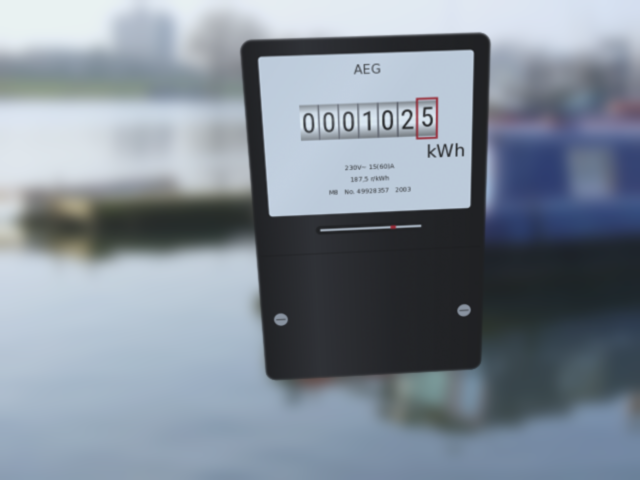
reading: {"value": 102.5, "unit": "kWh"}
